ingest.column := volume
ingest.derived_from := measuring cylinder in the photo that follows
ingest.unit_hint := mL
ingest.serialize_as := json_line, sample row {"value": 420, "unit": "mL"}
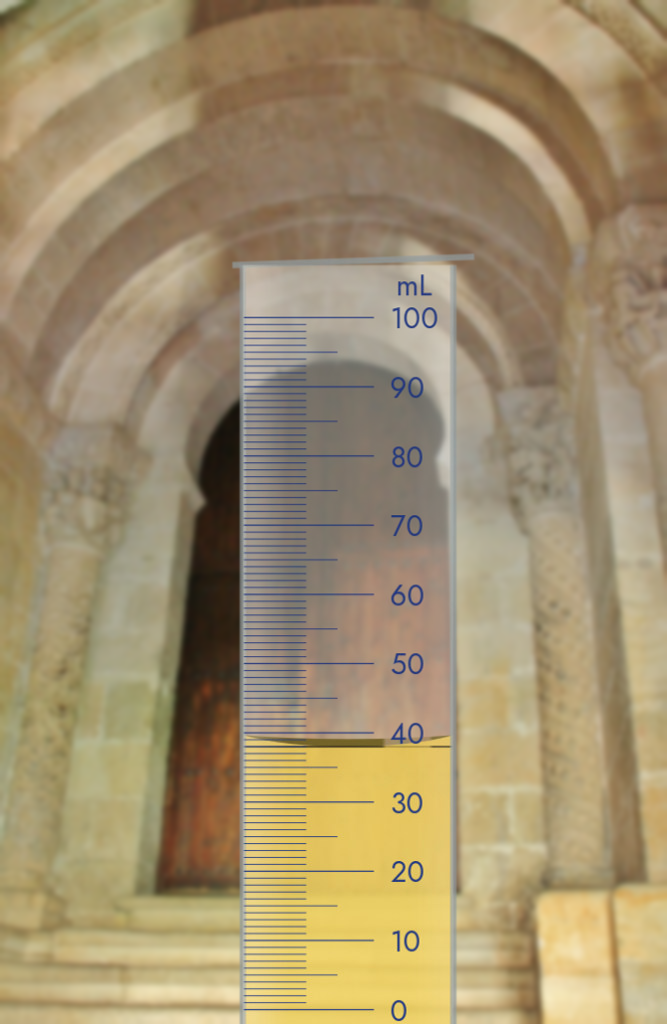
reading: {"value": 38, "unit": "mL"}
